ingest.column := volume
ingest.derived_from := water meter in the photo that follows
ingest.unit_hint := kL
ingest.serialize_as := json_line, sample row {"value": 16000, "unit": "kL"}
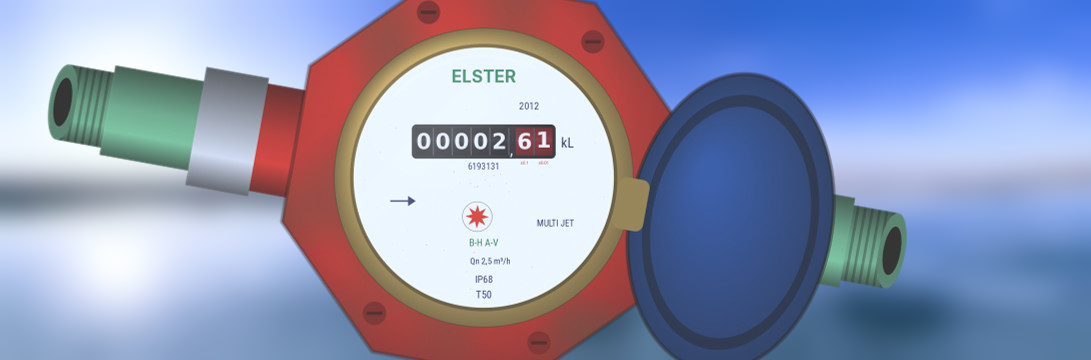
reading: {"value": 2.61, "unit": "kL"}
